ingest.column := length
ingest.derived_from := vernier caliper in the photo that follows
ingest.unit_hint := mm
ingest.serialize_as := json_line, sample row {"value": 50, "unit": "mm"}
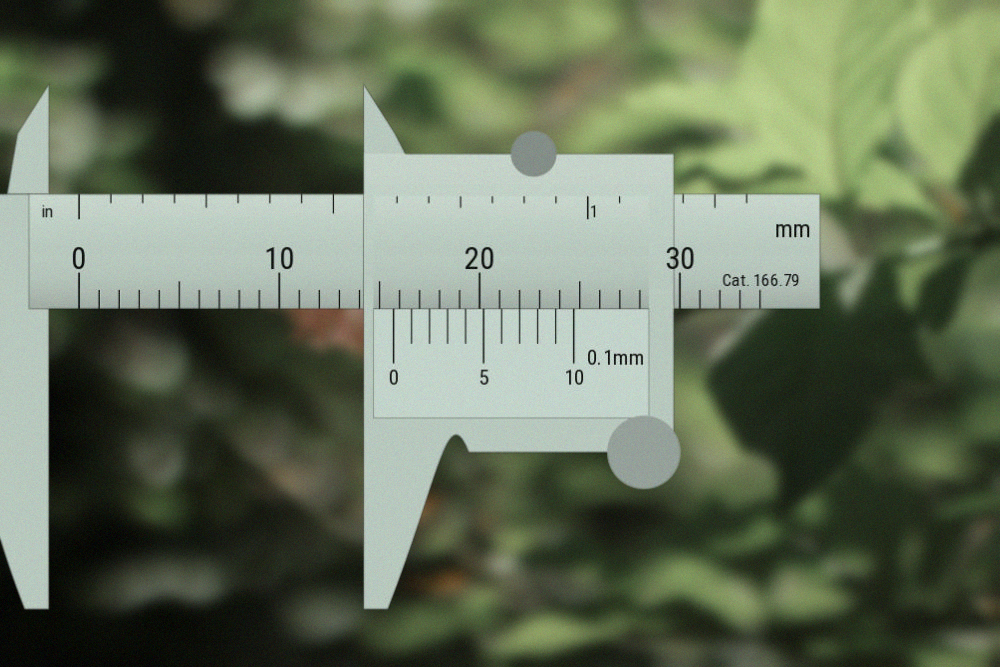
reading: {"value": 15.7, "unit": "mm"}
